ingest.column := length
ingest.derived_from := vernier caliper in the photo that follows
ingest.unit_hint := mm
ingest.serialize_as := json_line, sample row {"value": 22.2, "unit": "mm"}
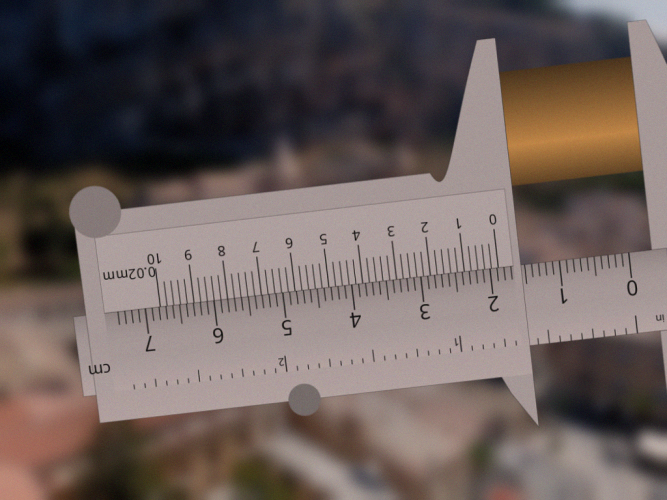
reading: {"value": 18.8, "unit": "mm"}
